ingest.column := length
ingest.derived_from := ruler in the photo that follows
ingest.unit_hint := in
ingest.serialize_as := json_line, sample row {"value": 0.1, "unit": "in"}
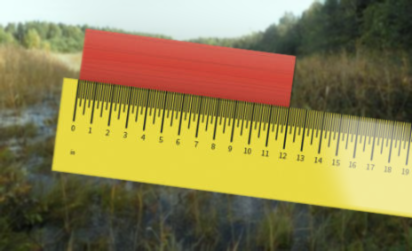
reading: {"value": 12, "unit": "in"}
